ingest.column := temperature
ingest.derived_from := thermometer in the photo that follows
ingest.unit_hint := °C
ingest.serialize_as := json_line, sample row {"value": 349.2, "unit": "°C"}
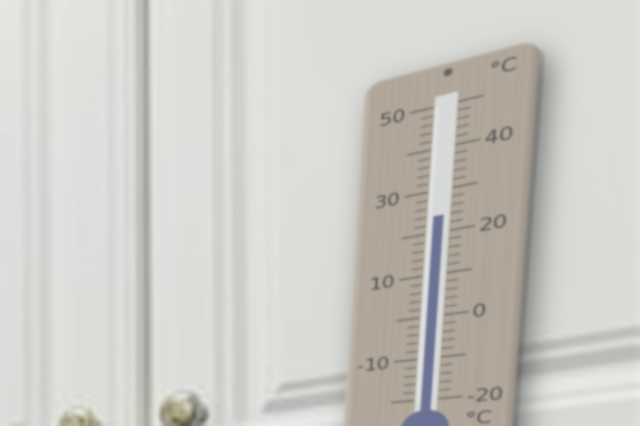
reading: {"value": 24, "unit": "°C"}
